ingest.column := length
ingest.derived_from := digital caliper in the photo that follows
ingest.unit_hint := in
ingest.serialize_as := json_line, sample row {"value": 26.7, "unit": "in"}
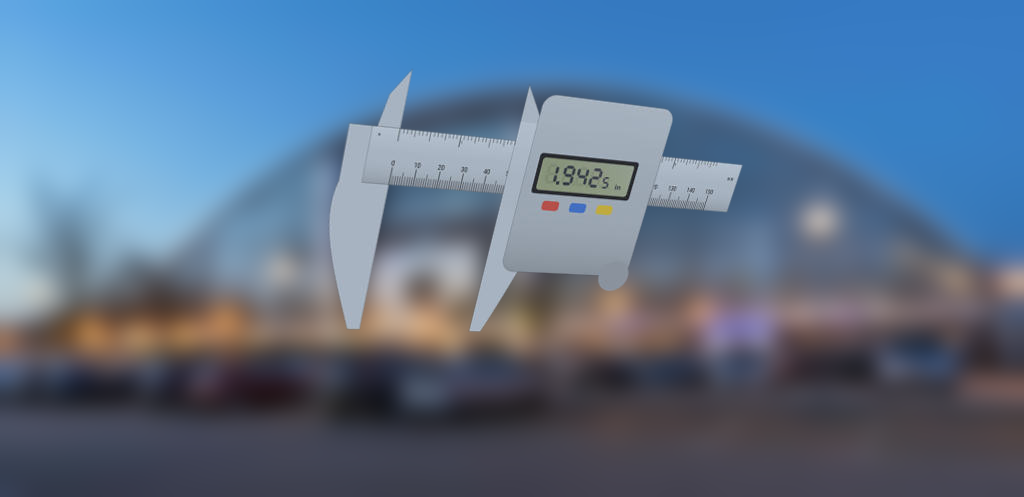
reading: {"value": 1.9425, "unit": "in"}
